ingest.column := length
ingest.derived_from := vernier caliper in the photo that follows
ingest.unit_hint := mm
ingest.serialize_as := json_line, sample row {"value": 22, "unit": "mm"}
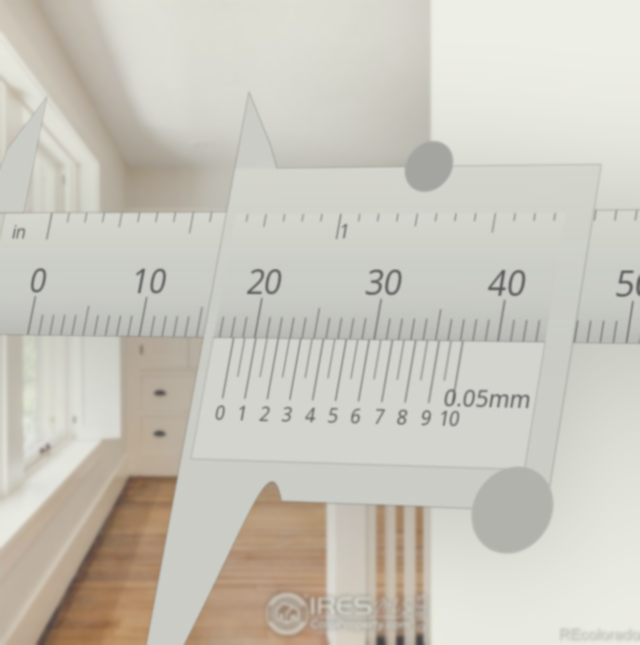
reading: {"value": 18.2, "unit": "mm"}
